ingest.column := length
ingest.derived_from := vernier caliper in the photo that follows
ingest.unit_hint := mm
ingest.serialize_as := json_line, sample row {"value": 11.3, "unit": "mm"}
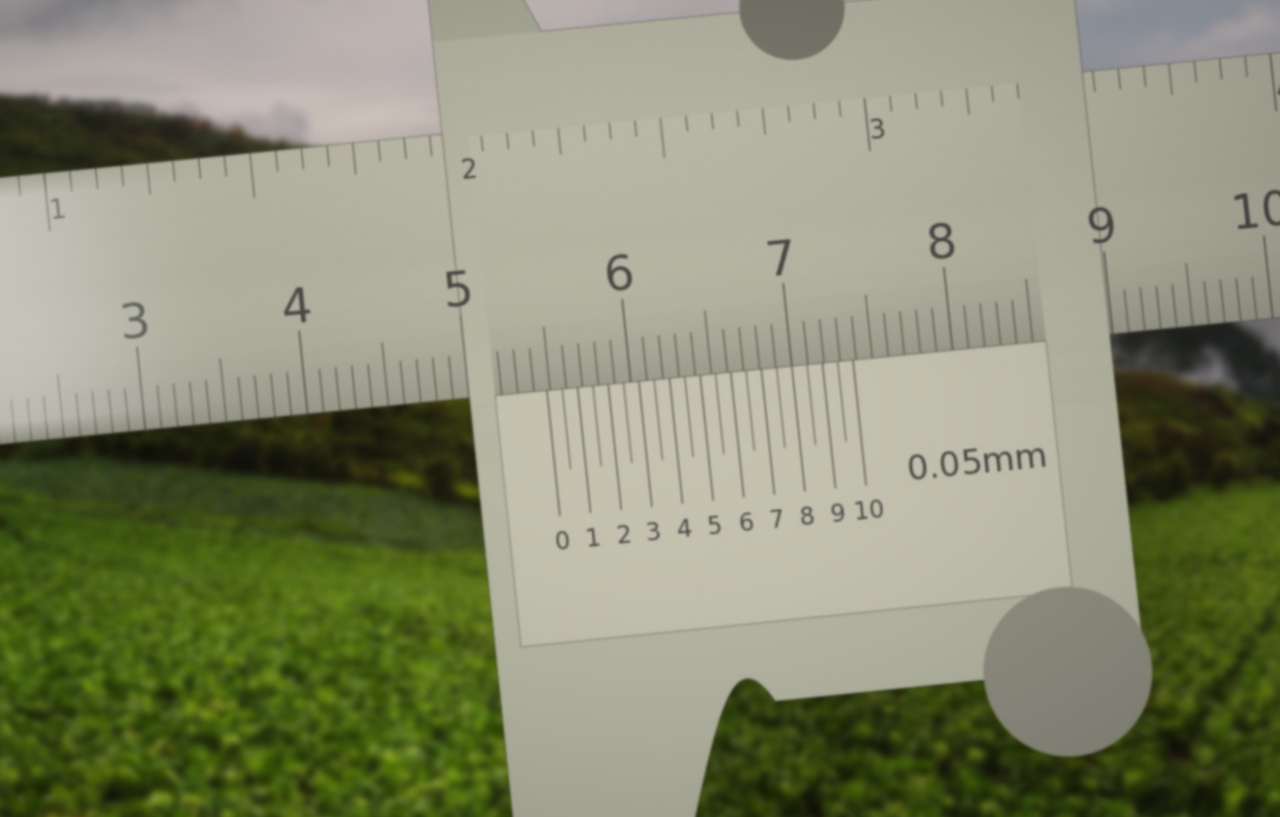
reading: {"value": 54.8, "unit": "mm"}
